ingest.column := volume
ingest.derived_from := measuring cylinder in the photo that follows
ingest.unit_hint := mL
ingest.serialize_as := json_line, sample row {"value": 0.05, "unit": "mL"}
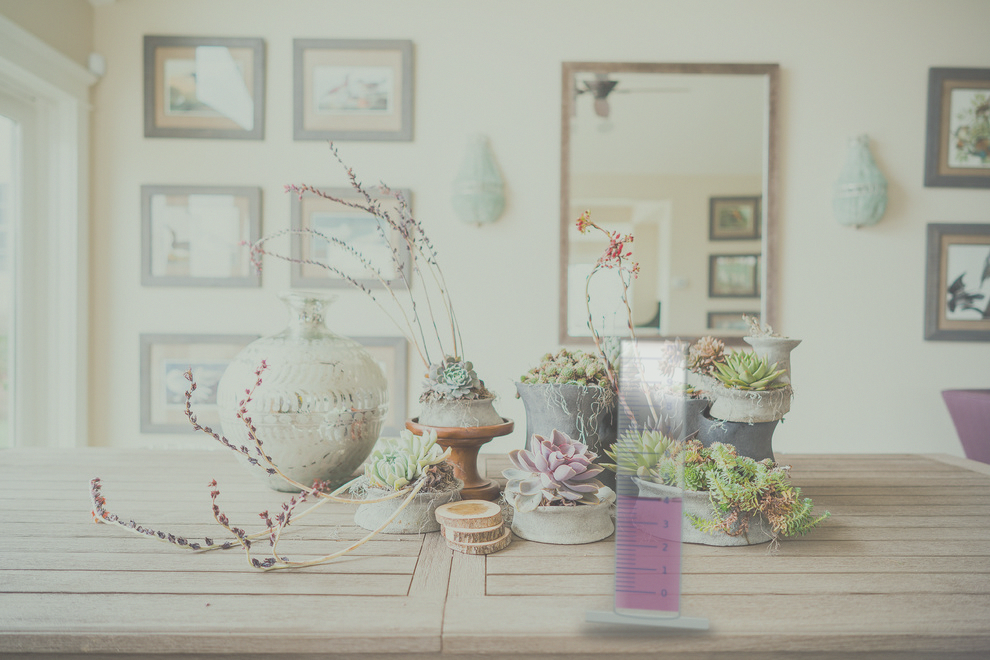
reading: {"value": 4, "unit": "mL"}
